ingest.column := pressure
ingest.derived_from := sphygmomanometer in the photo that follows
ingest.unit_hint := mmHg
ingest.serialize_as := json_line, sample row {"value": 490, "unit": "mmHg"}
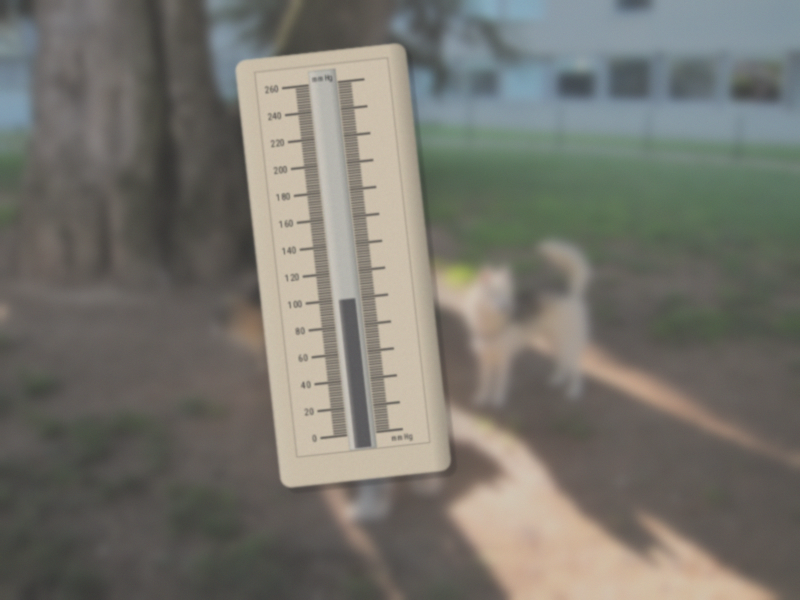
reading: {"value": 100, "unit": "mmHg"}
